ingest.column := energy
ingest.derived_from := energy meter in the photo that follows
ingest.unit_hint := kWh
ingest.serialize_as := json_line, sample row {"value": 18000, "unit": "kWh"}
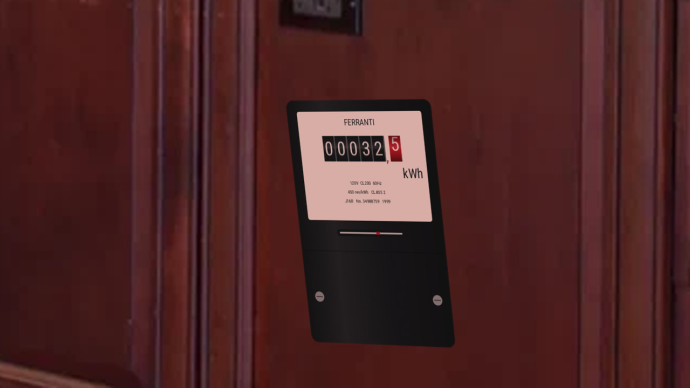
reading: {"value": 32.5, "unit": "kWh"}
